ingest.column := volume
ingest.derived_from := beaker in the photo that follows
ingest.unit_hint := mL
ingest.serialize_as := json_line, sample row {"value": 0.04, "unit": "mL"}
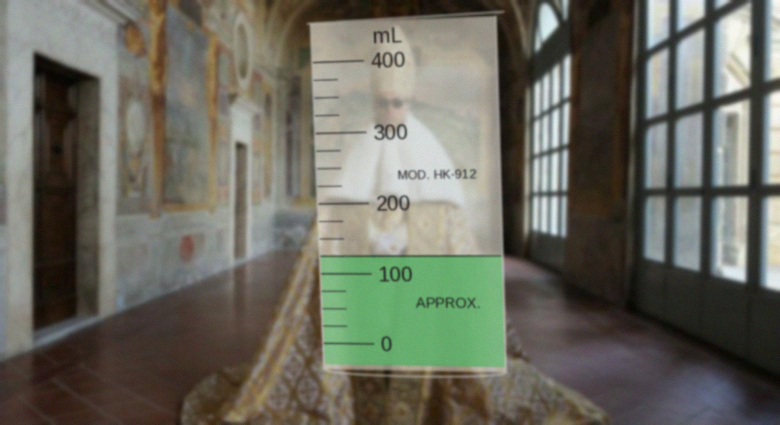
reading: {"value": 125, "unit": "mL"}
